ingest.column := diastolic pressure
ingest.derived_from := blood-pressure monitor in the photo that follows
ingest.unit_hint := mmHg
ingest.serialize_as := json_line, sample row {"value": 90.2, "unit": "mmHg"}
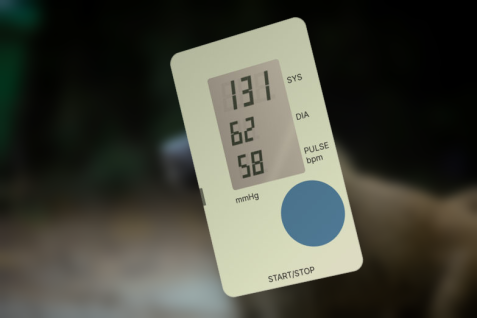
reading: {"value": 62, "unit": "mmHg"}
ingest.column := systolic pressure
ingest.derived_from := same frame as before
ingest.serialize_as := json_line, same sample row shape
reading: {"value": 131, "unit": "mmHg"}
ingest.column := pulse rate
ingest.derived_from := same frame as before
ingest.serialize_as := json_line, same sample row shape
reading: {"value": 58, "unit": "bpm"}
